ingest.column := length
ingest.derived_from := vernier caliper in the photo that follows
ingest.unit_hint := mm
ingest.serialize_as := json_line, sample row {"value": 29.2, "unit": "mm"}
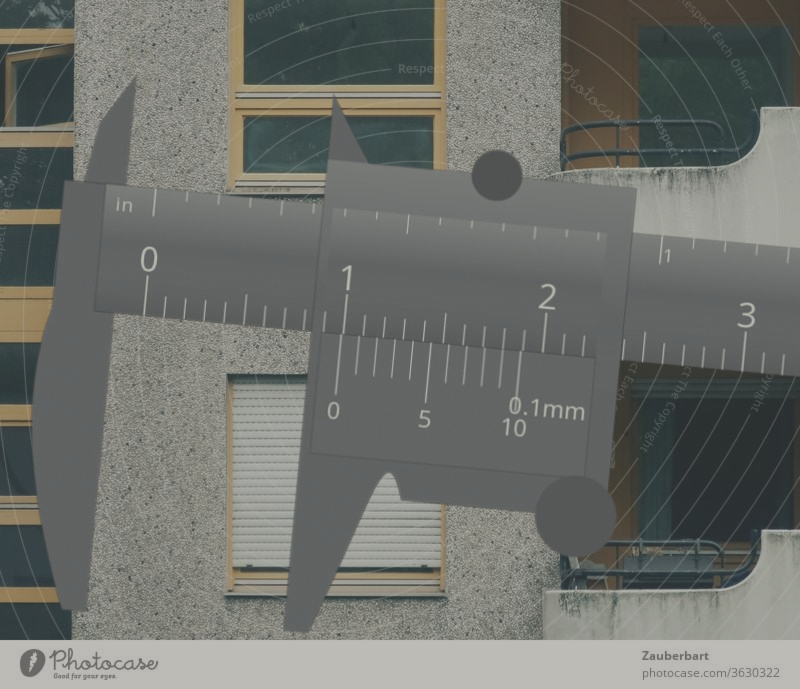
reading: {"value": 9.9, "unit": "mm"}
